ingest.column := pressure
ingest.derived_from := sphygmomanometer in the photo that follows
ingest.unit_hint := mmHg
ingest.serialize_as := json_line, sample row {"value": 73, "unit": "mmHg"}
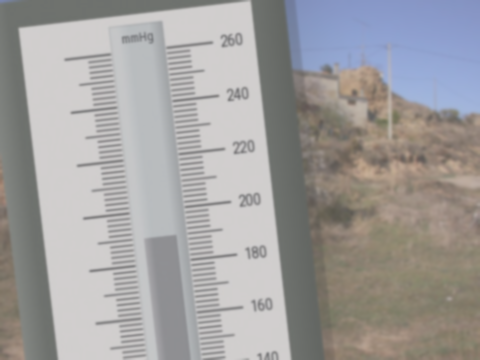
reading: {"value": 190, "unit": "mmHg"}
